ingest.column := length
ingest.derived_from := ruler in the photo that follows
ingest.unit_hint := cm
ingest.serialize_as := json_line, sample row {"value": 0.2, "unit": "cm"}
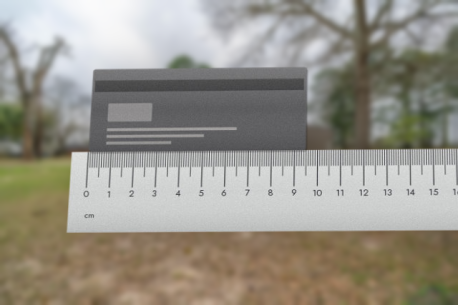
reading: {"value": 9.5, "unit": "cm"}
